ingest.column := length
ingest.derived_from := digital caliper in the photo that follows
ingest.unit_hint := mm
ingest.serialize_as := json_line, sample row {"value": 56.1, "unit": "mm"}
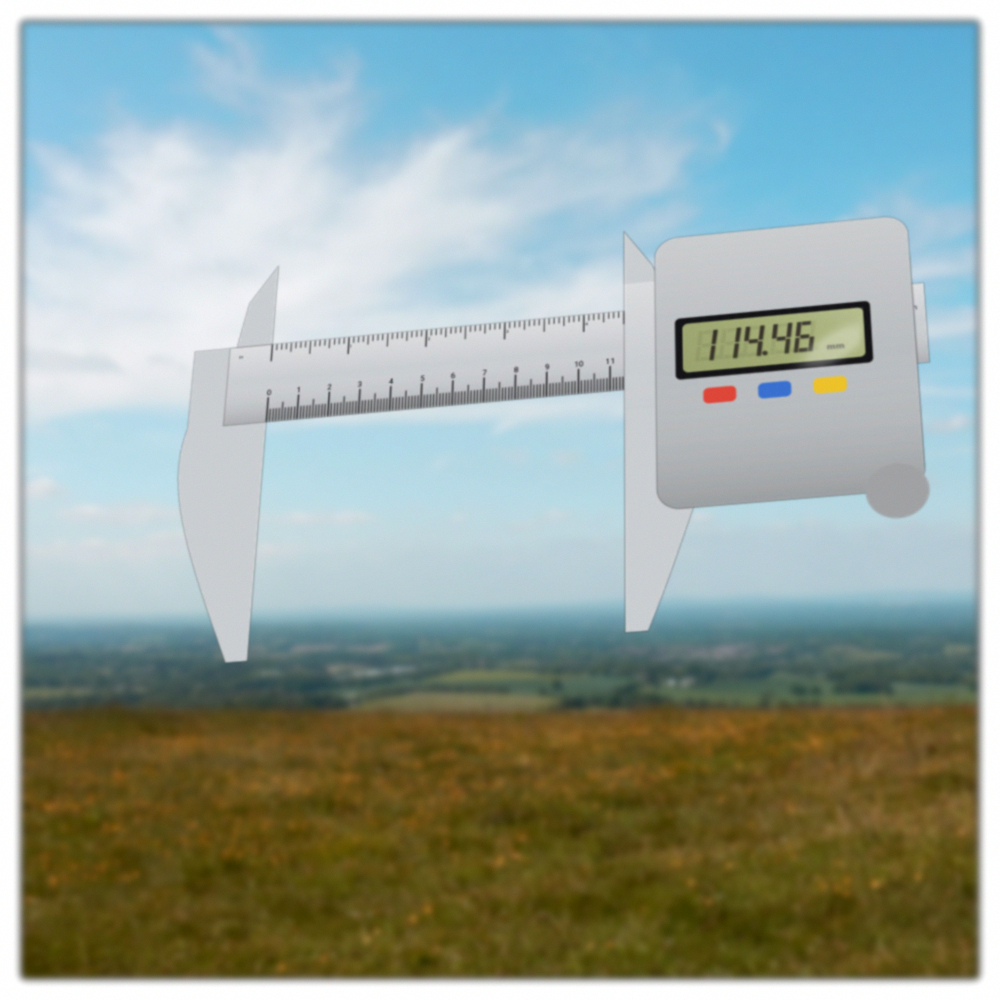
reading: {"value": 114.46, "unit": "mm"}
